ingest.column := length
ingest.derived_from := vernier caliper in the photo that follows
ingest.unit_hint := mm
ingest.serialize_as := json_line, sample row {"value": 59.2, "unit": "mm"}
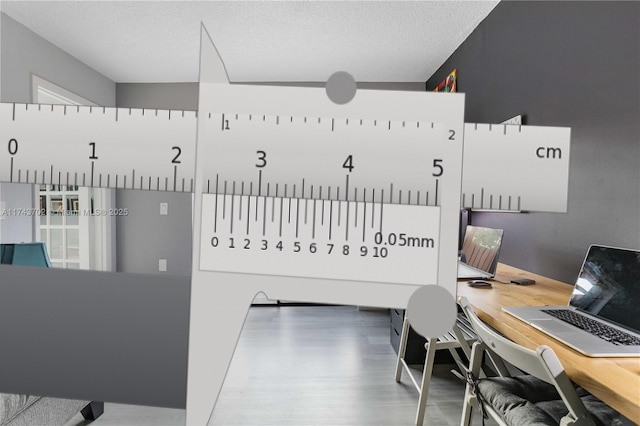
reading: {"value": 25.0, "unit": "mm"}
